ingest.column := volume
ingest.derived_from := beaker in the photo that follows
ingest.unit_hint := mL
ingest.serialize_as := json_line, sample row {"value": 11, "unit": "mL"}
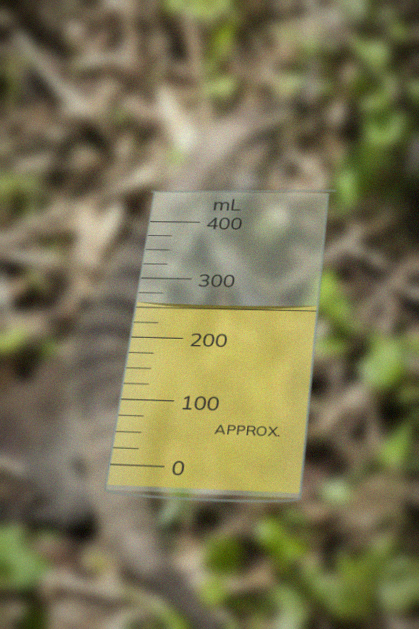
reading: {"value": 250, "unit": "mL"}
